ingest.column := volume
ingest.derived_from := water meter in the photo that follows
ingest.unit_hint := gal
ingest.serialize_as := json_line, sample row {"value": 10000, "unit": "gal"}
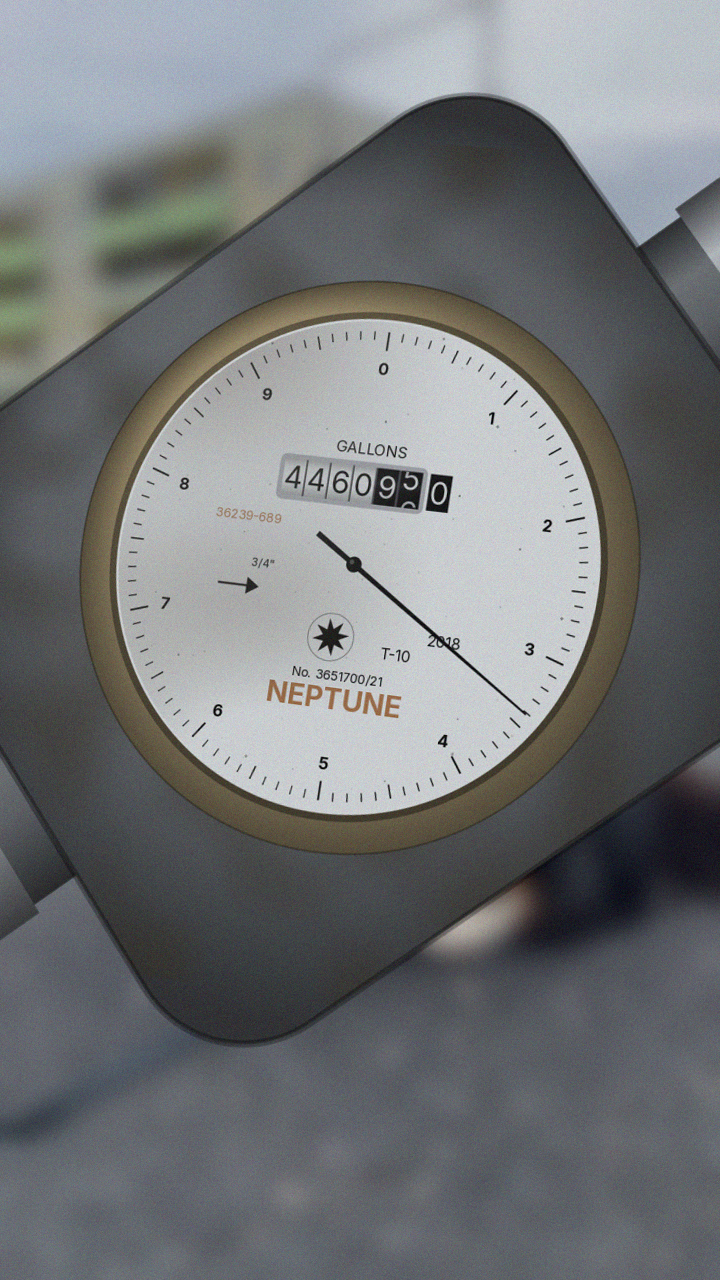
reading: {"value": 4460953.4, "unit": "gal"}
